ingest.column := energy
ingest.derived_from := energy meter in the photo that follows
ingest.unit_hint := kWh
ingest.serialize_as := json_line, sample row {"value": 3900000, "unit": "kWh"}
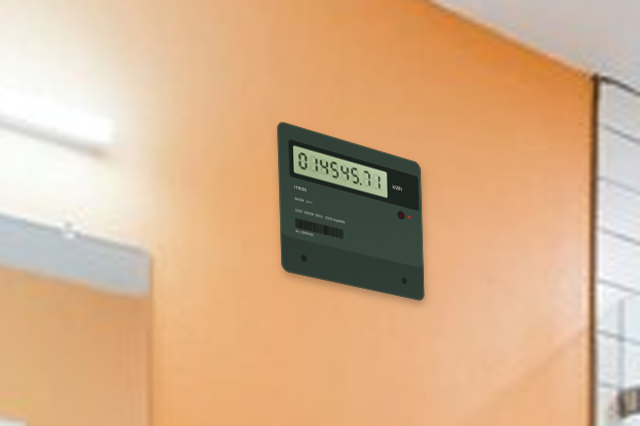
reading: {"value": 14545.71, "unit": "kWh"}
